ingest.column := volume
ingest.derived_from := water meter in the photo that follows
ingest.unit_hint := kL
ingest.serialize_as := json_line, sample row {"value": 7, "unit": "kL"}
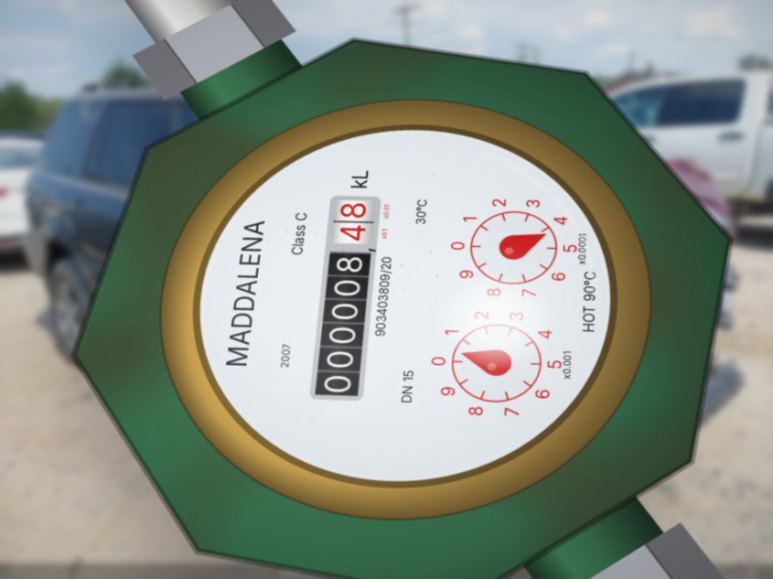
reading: {"value": 8.4804, "unit": "kL"}
